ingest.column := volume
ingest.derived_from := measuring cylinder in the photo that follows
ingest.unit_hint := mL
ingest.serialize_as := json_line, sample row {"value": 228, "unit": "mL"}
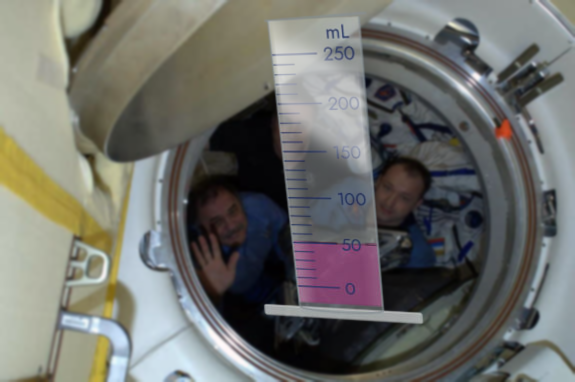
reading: {"value": 50, "unit": "mL"}
